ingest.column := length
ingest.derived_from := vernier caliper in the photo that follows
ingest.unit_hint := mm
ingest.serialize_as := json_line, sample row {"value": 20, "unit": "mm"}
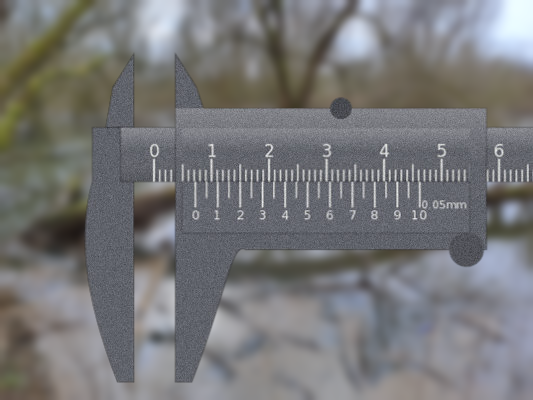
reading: {"value": 7.2, "unit": "mm"}
